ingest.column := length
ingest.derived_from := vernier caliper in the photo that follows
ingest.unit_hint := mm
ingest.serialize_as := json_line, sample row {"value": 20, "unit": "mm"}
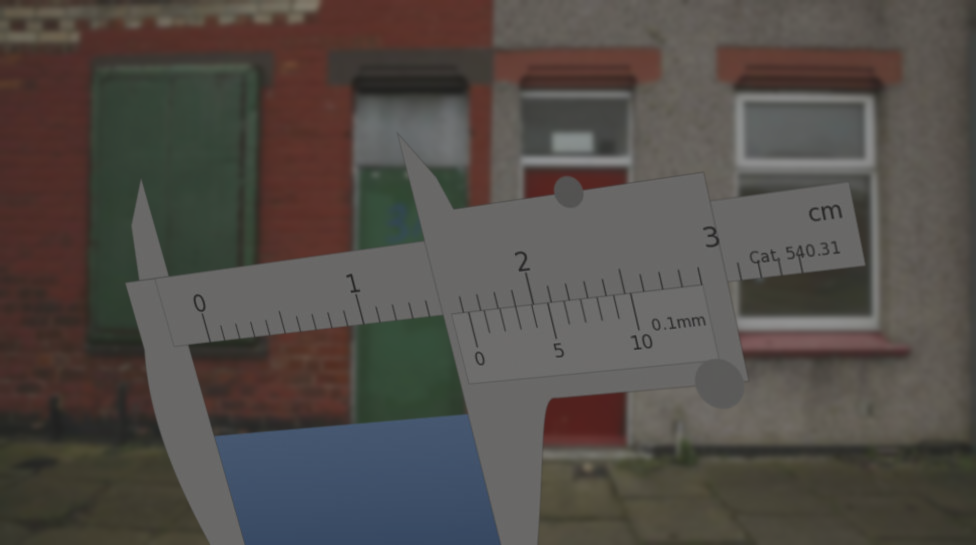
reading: {"value": 16.3, "unit": "mm"}
